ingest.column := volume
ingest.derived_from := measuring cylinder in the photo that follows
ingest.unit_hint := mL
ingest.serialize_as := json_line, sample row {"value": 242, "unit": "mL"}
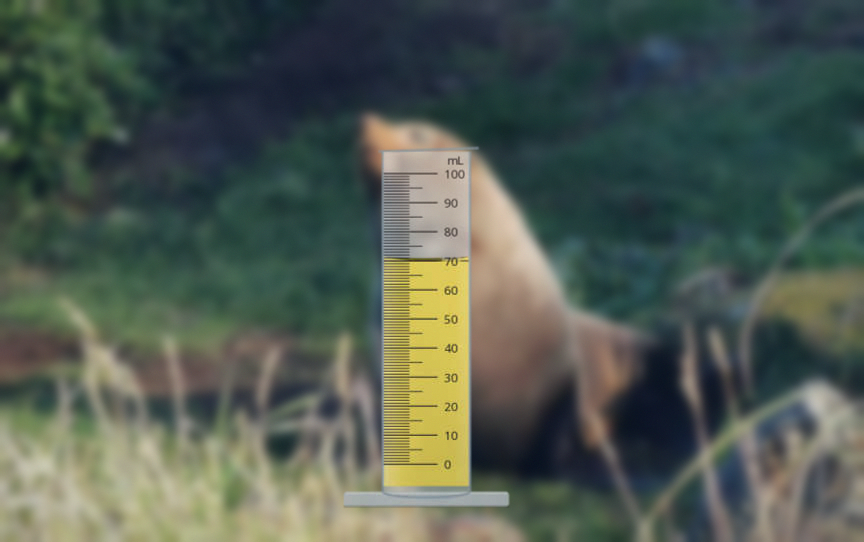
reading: {"value": 70, "unit": "mL"}
